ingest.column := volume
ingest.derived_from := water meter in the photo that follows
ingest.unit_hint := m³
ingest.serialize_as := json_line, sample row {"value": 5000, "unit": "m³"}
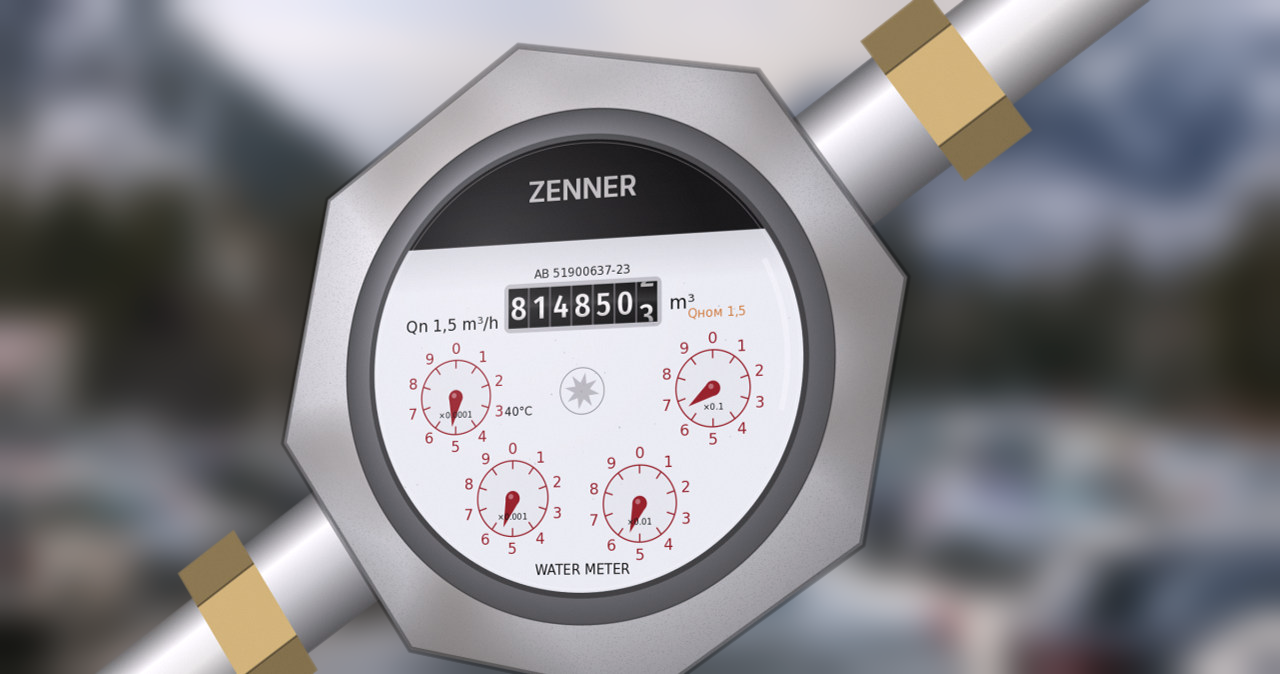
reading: {"value": 8148502.6555, "unit": "m³"}
